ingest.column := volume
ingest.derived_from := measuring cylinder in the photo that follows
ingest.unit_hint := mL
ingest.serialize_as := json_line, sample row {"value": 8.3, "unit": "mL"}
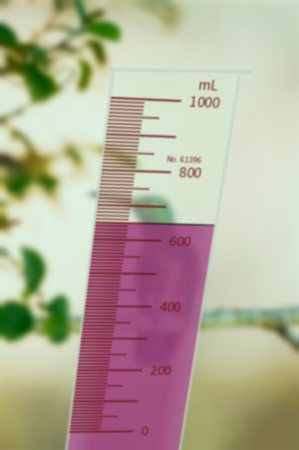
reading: {"value": 650, "unit": "mL"}
